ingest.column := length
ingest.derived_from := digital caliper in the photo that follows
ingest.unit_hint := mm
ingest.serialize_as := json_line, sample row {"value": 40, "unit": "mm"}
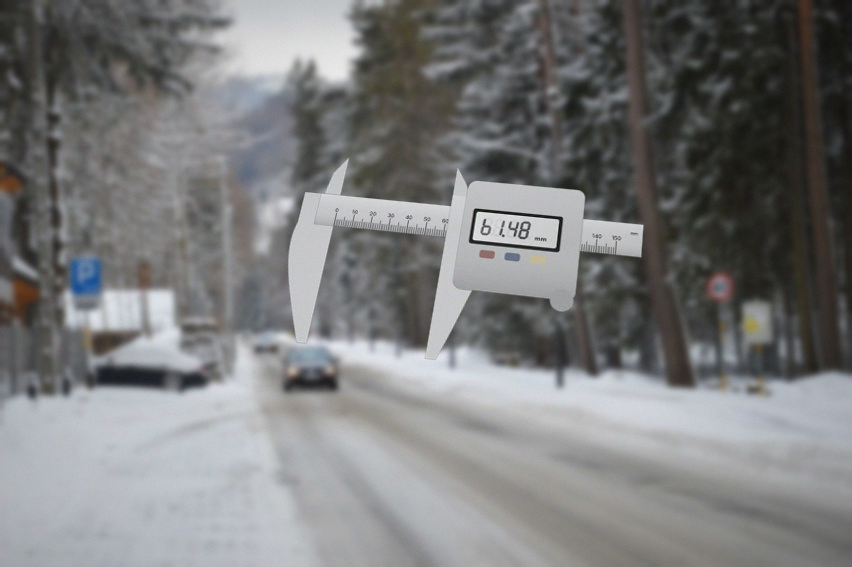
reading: {"value": 61.48, "unit": "mm"}
